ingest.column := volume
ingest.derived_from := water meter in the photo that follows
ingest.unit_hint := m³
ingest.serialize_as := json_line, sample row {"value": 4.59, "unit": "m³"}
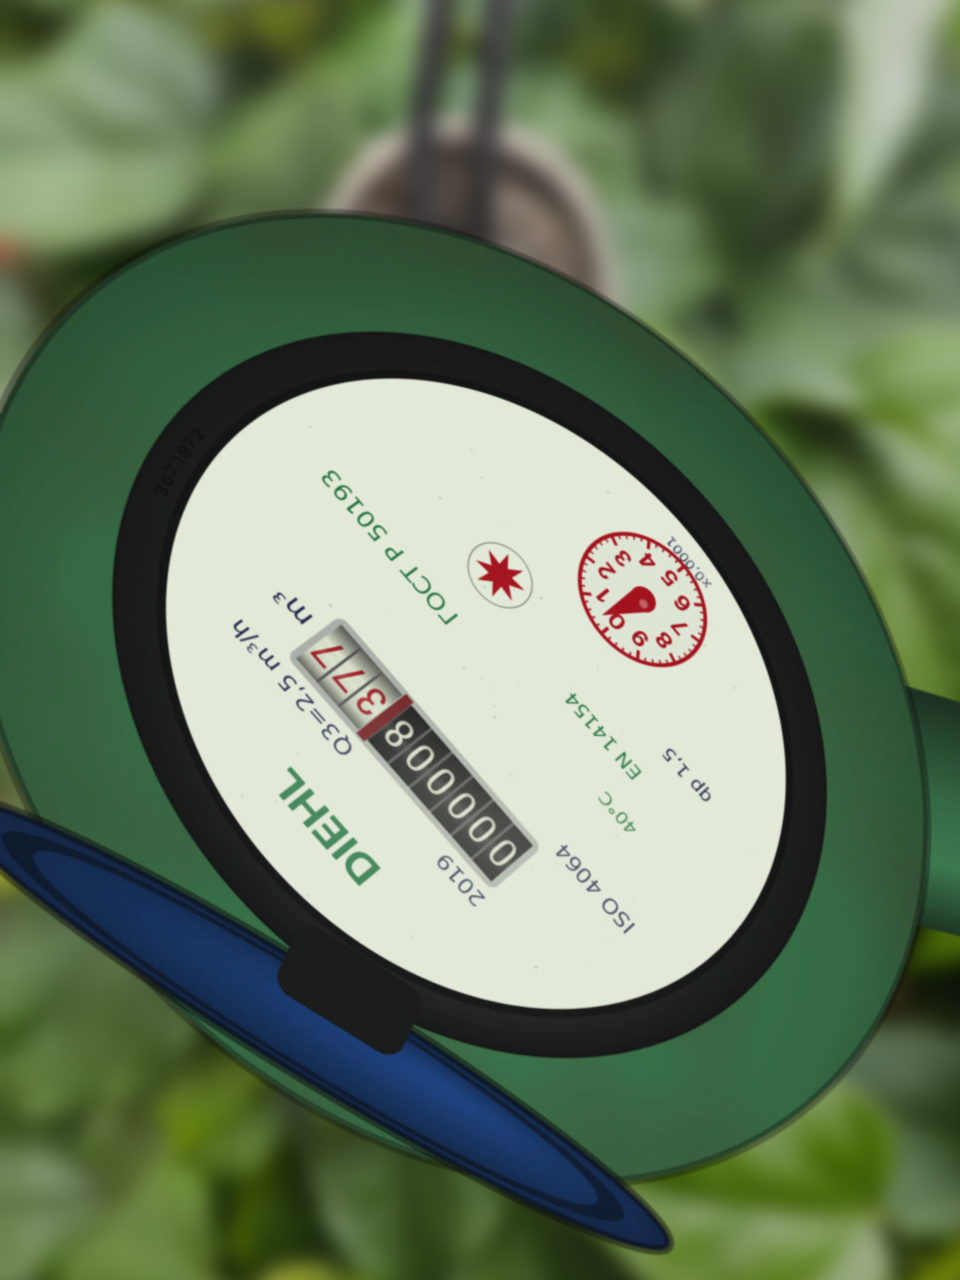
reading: {"value": 8.3770, "unit": "m³"}
